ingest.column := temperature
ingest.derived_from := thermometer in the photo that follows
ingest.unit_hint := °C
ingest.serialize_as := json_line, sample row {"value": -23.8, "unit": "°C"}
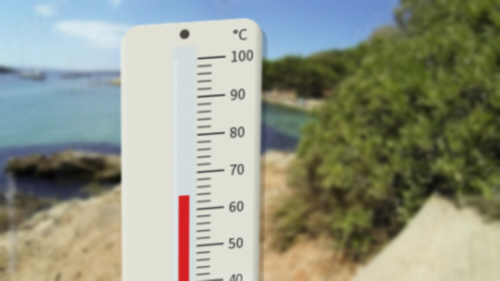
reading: {"value": 64, "unit": "°C"}
